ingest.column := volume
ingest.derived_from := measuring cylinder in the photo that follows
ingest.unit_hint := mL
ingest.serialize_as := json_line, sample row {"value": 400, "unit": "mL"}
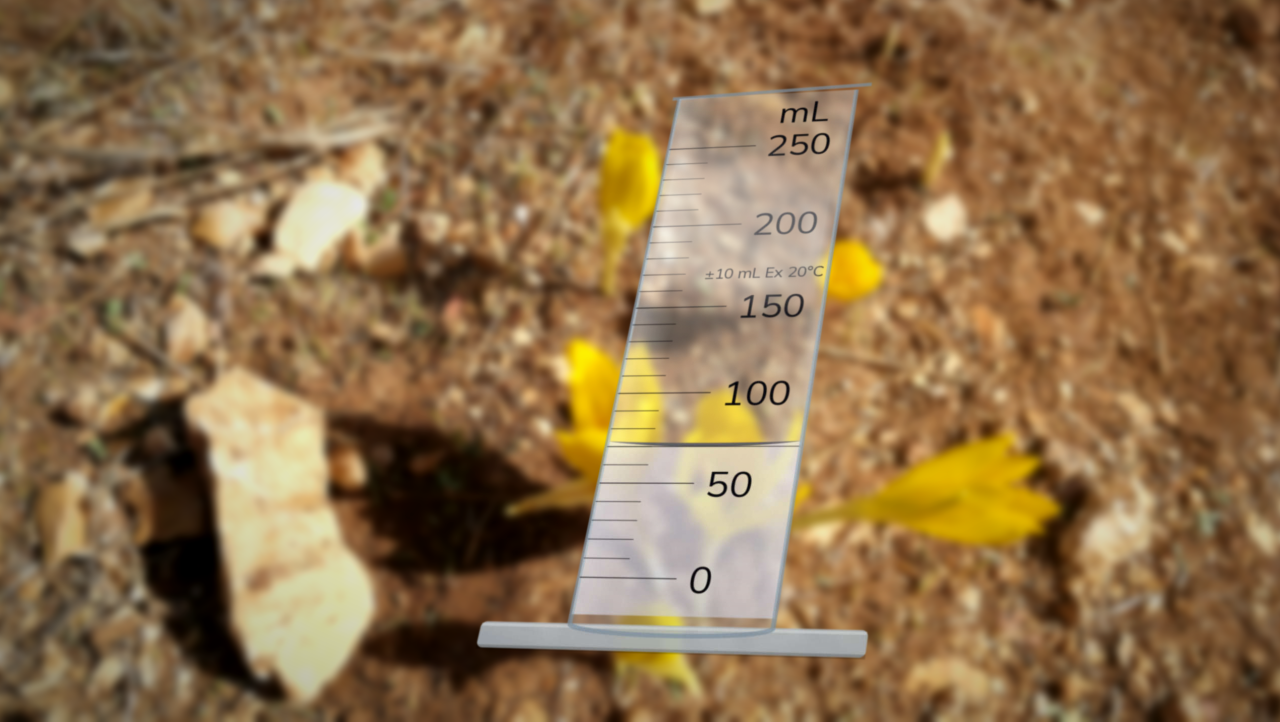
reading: {"value": 70, "unit": "mL"}
